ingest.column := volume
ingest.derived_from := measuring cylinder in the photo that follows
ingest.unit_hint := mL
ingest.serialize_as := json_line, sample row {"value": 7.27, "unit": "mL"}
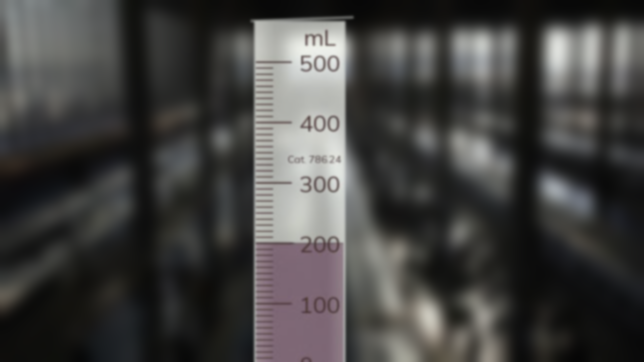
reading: {"value": 200, "unit": "mL"}
